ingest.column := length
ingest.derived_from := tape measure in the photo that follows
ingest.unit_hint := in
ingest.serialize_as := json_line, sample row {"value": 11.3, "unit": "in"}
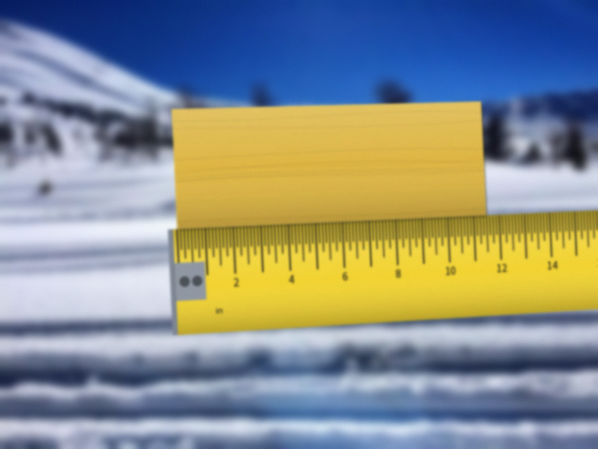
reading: {"value": 11.5, "unit": "in"}
